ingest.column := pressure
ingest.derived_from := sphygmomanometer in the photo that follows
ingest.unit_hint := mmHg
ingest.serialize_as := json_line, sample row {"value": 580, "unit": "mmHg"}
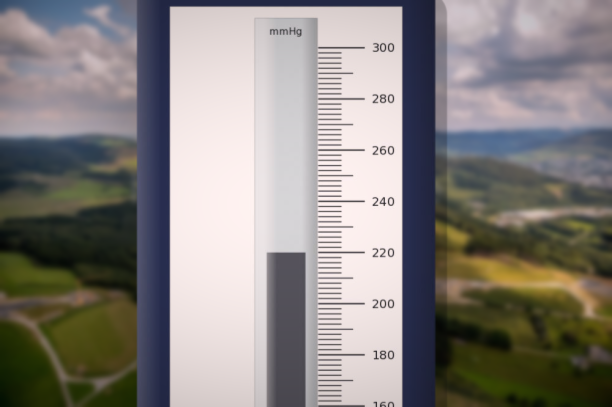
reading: {"value": 220, "unit": "mmHg"}
